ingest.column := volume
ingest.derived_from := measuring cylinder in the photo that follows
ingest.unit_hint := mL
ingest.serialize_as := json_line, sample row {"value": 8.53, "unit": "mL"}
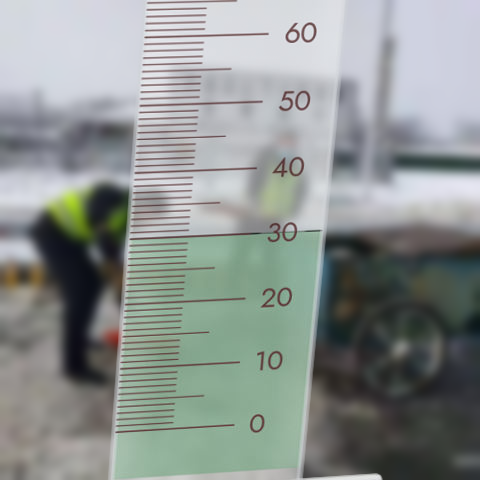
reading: {"value": 30, "unit": "mL"}
